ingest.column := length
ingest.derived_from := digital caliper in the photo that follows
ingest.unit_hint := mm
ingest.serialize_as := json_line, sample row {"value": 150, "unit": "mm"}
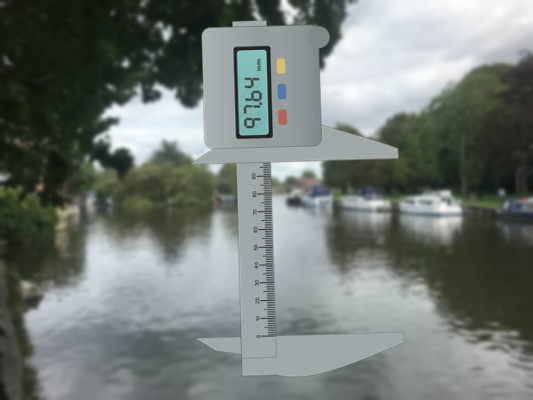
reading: {"value": 97.64, "unit": "mm"}
